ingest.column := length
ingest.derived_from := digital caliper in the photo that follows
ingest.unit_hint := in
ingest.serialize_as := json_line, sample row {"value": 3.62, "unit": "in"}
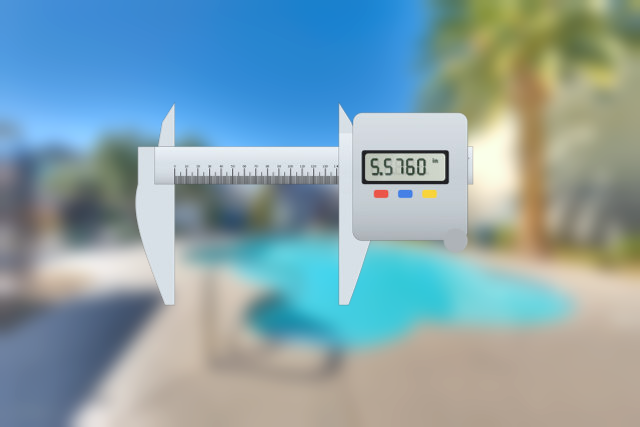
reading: {"value": 5.5760, "unit": "in"}
